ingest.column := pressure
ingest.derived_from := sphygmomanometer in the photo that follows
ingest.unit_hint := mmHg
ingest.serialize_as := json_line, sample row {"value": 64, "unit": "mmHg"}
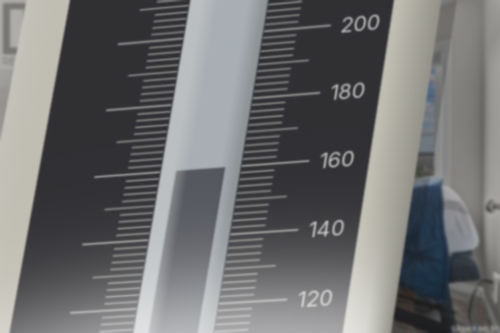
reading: {"value": 160, "unit": "mmHg"}
